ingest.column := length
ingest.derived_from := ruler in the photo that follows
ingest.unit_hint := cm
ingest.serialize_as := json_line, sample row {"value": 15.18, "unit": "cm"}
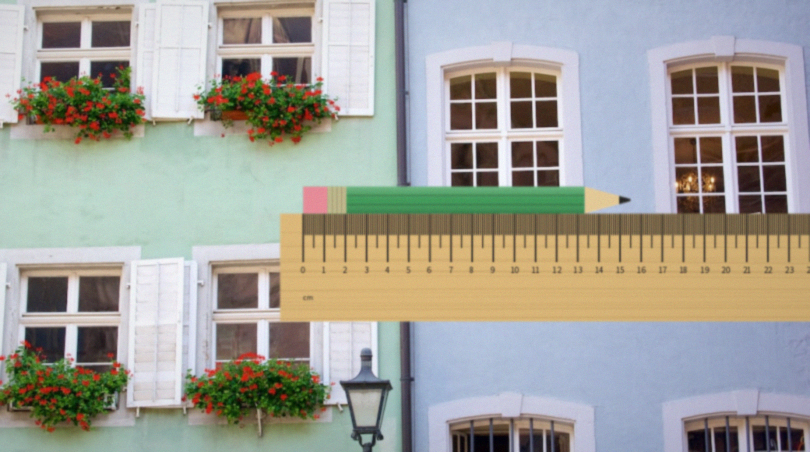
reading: {"value": 15.5, "unit": "cm"}
